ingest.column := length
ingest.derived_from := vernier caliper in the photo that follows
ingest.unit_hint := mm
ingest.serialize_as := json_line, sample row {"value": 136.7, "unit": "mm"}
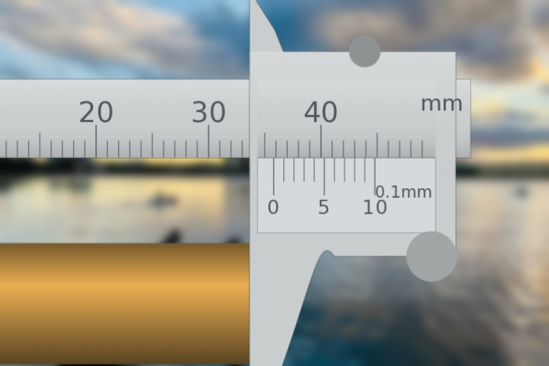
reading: {"value": 35.8, "unit": "mm"}
